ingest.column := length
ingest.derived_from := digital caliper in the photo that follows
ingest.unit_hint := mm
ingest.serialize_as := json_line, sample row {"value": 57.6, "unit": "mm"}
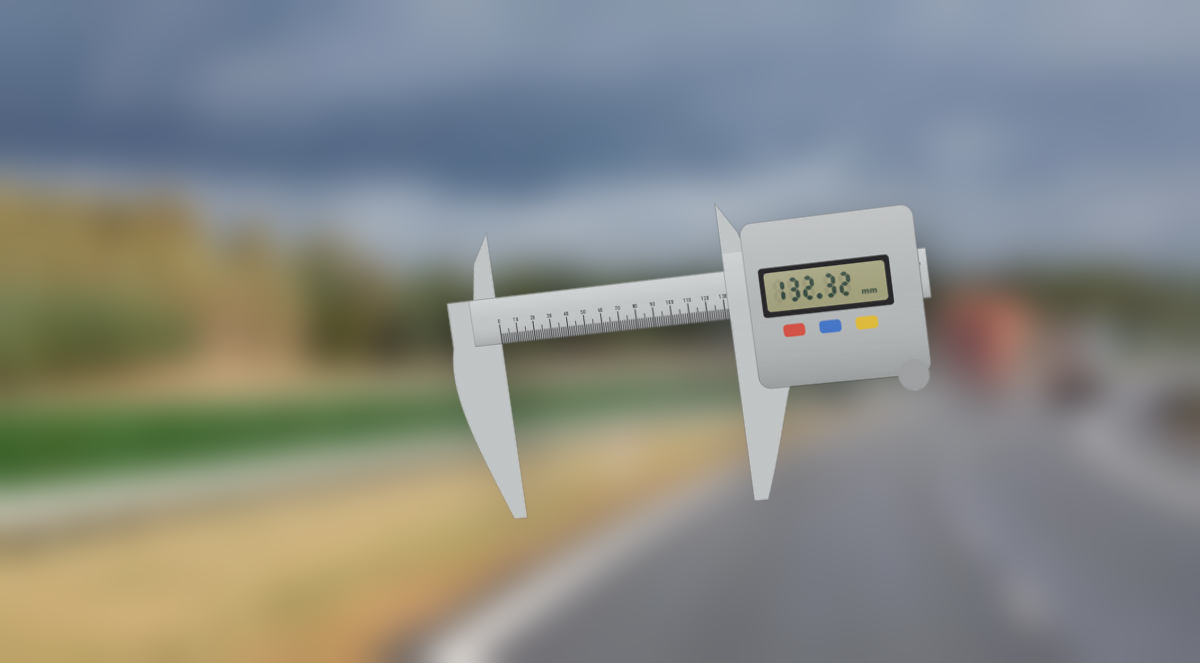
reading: {"value": 132.32, "unit": "mm"}
